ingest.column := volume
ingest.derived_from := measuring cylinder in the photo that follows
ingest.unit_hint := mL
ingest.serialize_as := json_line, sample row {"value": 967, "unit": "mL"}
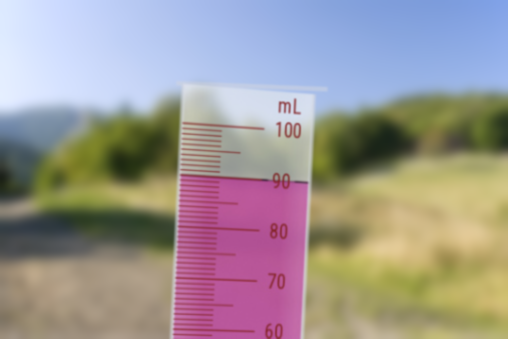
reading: {"value": 90, "unit": "mL"}
